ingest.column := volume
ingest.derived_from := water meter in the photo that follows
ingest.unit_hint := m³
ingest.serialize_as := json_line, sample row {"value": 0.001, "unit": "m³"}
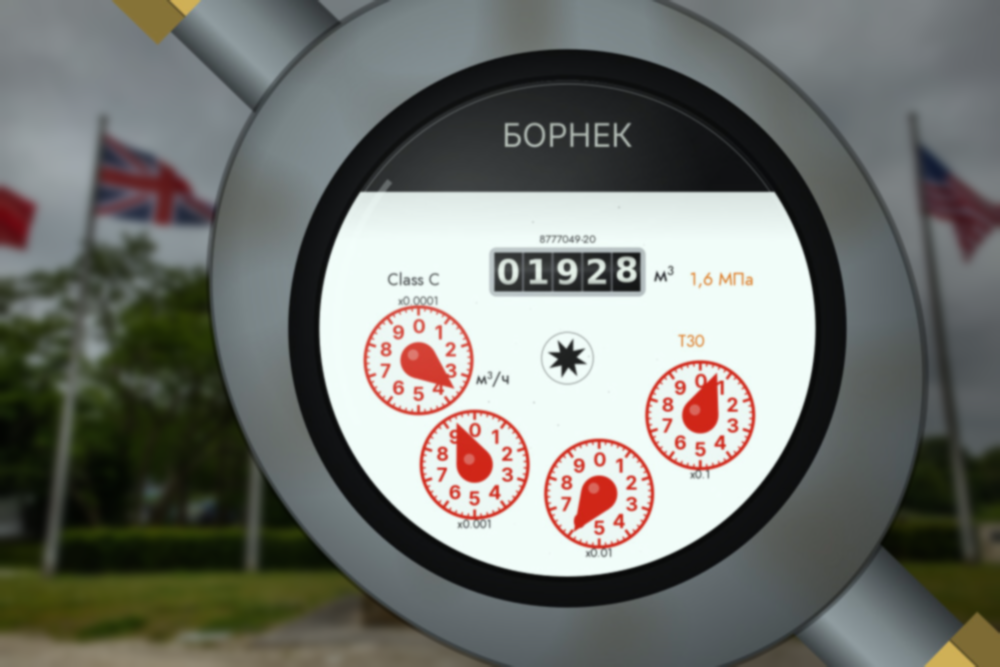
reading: {"value": 1928.0593, "unit": "m³"}
